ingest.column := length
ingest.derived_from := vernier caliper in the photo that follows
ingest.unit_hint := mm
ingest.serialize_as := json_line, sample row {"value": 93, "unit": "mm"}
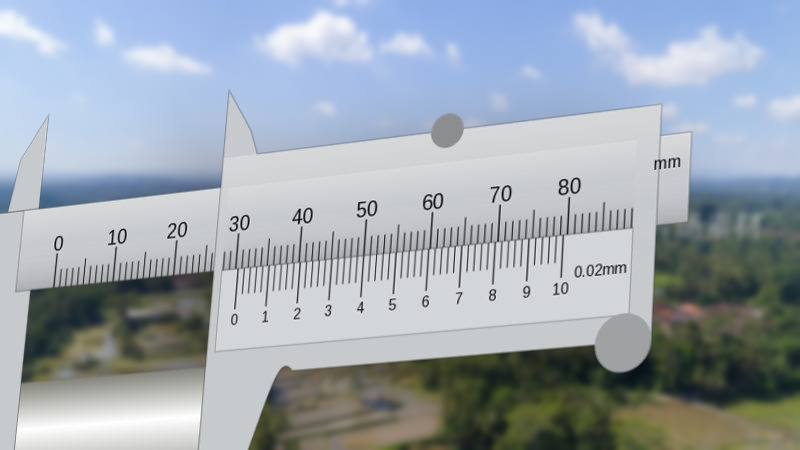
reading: {"value": 30.4, "unit": "mm"}
